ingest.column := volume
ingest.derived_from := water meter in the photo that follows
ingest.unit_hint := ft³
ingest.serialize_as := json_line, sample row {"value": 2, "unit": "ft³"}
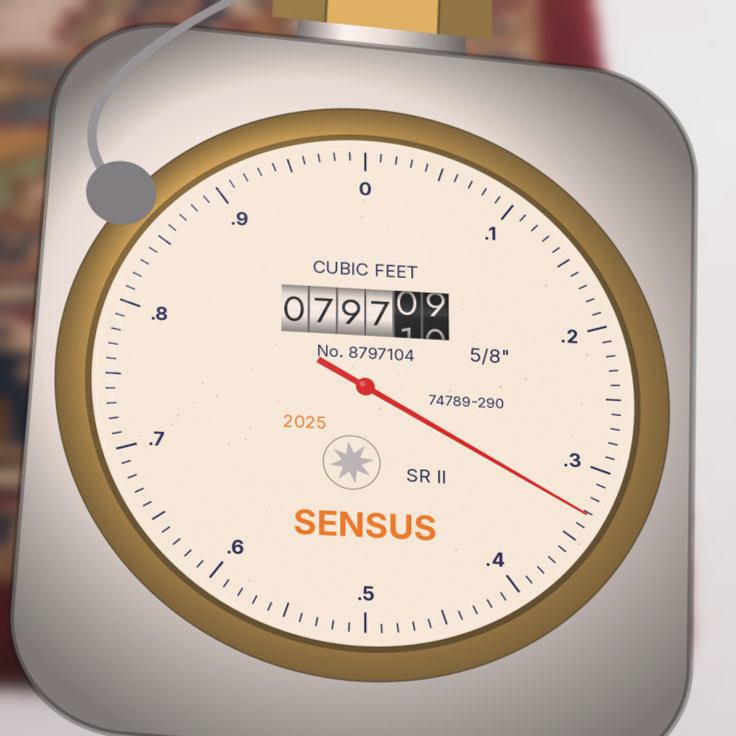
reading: {"value": 79709.33, "unit": "ft³"}
